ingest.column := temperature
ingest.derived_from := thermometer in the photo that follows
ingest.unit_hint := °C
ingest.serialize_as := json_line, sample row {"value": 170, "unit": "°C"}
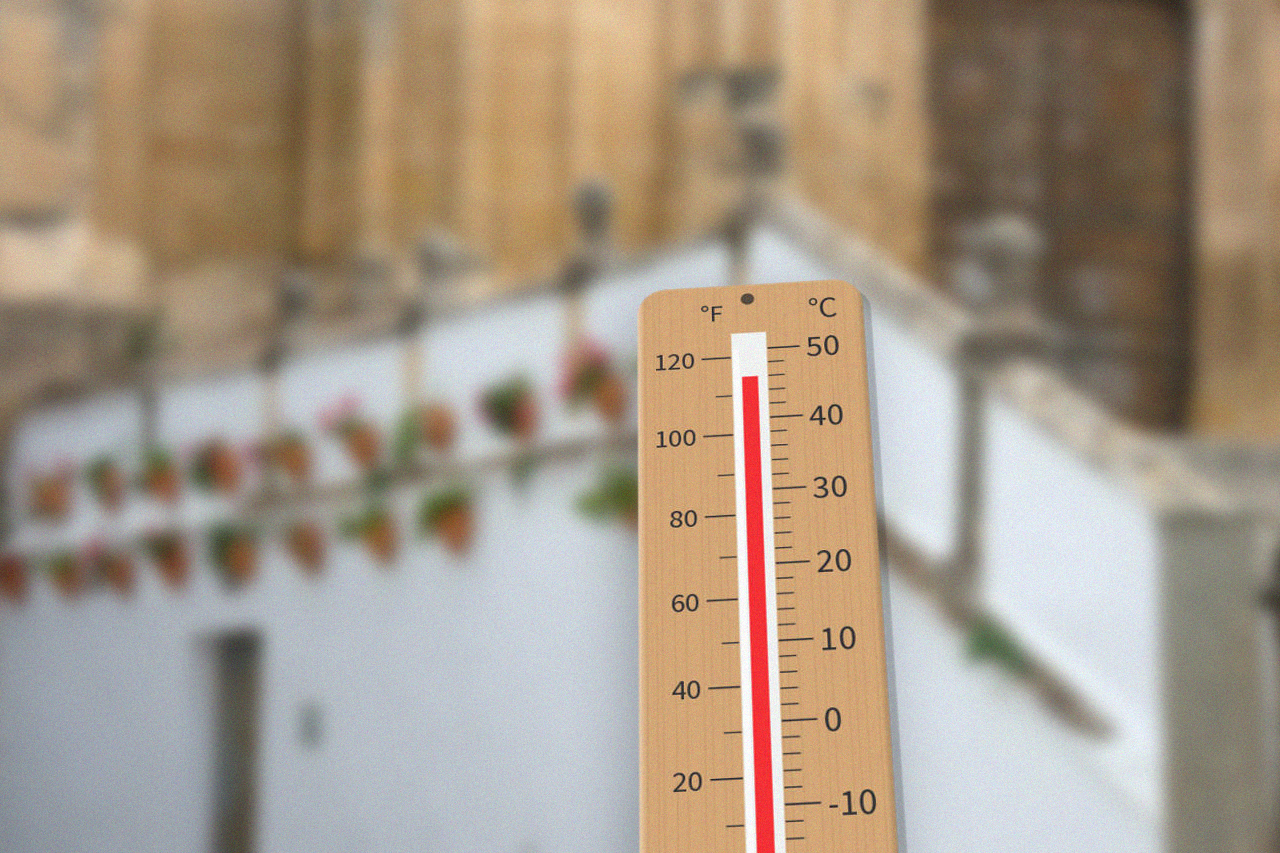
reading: {"value": 46, "unit": "°C"}
